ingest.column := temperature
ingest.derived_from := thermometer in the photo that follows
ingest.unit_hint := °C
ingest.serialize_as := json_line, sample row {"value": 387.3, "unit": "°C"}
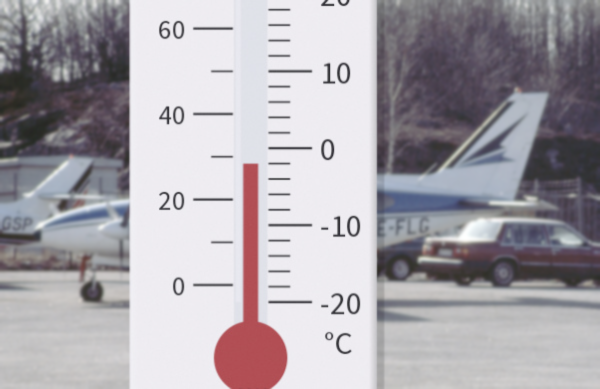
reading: {"value": -2, "unit": "°C"}
